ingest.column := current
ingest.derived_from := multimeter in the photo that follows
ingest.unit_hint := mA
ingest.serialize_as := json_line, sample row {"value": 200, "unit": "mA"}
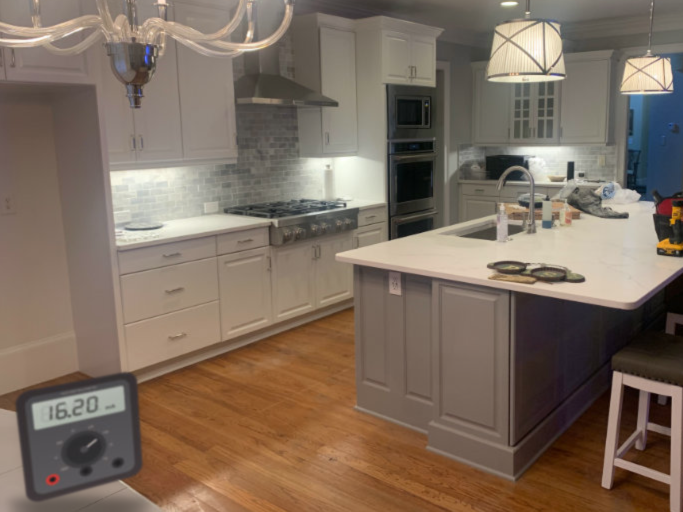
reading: {"value": 16.20, "unit": "mA"}
